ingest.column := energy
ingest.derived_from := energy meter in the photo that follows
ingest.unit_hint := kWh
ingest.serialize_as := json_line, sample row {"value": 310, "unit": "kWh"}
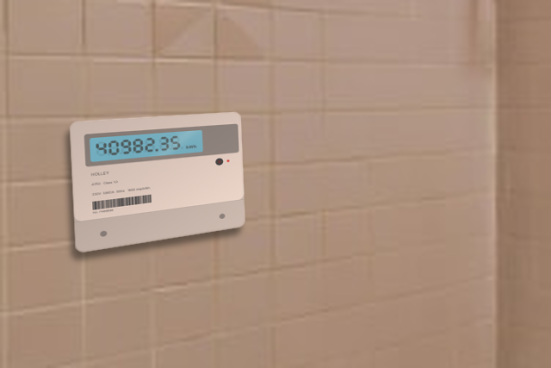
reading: {"value": 40982.35, "unit": "kWh"}
